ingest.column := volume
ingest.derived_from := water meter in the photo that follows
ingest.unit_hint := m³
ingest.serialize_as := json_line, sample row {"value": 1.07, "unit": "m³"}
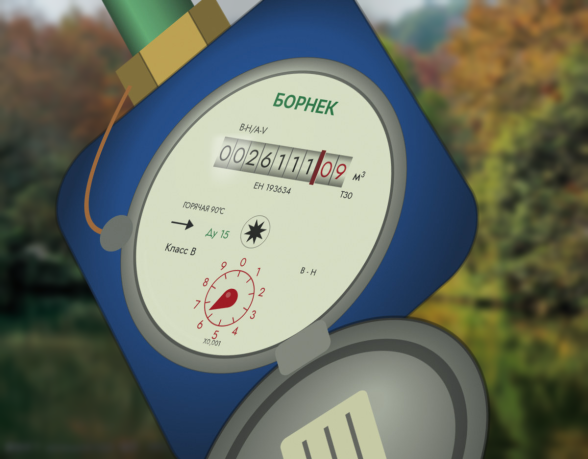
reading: {"value": 26111.096, "unit": "m³"}
